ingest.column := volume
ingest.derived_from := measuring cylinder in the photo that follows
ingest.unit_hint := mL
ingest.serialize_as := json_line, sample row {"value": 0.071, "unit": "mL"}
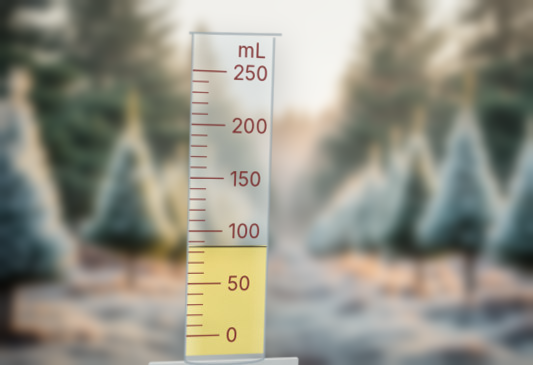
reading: {"value": 85, "unit": "mL"}
